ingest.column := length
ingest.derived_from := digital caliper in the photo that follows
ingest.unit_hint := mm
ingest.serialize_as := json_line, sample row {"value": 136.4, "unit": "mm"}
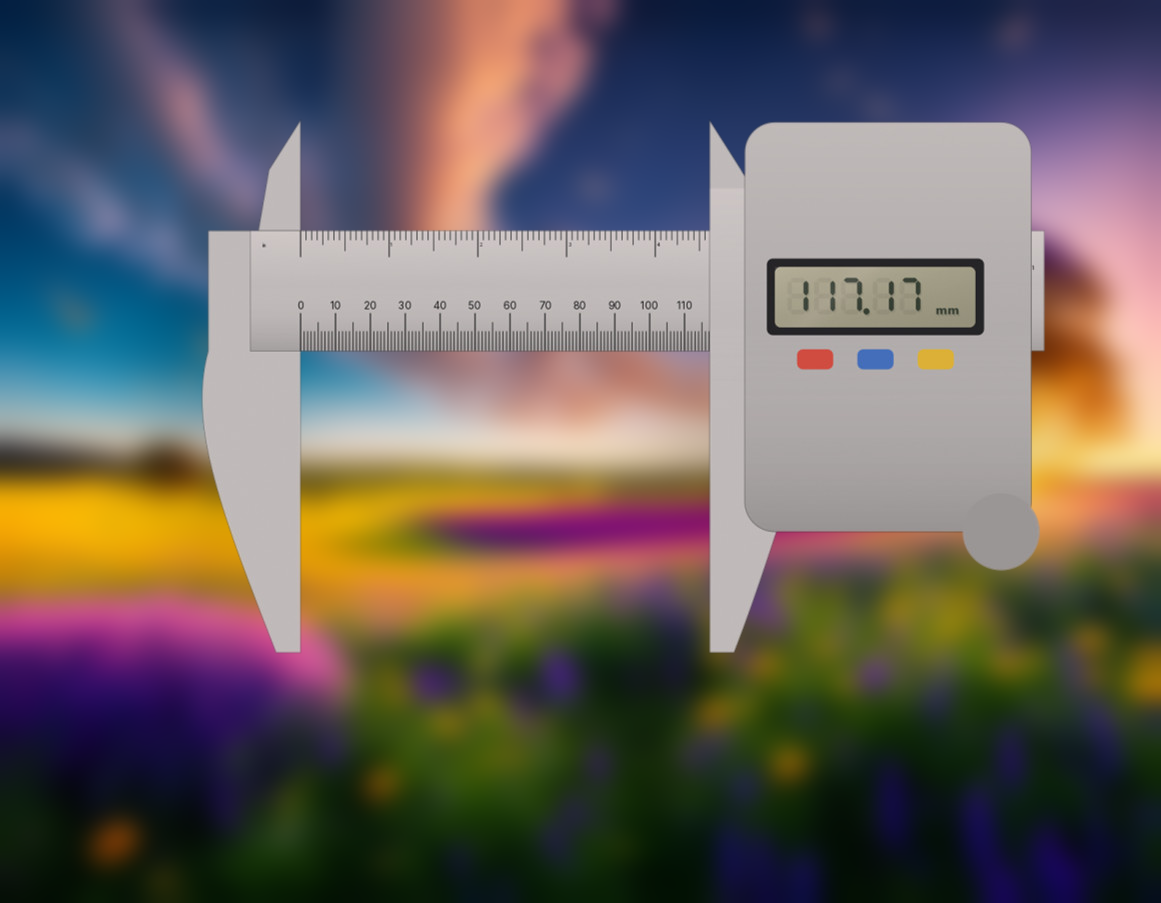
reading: {"value": 117.17, "unit": "mm"}
